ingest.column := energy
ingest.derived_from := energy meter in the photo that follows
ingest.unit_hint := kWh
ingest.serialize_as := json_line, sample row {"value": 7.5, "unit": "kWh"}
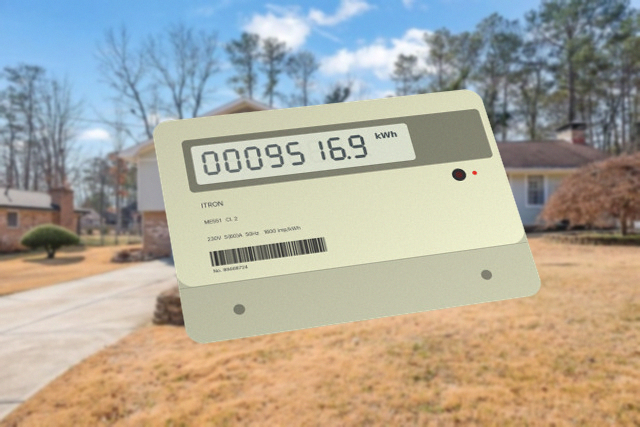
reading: {"value": 9516.9, "unit": "kWh"}
